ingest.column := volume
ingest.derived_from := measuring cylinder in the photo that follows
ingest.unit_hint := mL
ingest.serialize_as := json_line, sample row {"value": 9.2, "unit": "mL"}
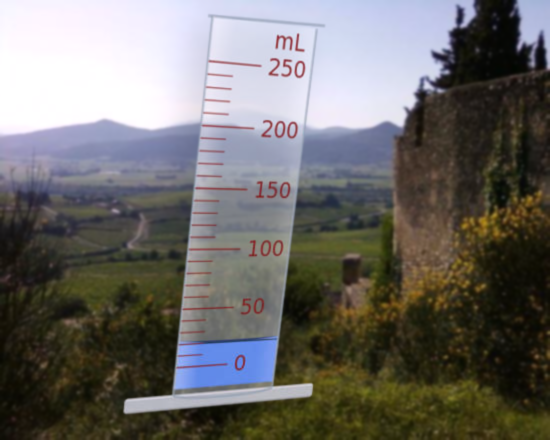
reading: {"value": 20, "unit": "mL"}
